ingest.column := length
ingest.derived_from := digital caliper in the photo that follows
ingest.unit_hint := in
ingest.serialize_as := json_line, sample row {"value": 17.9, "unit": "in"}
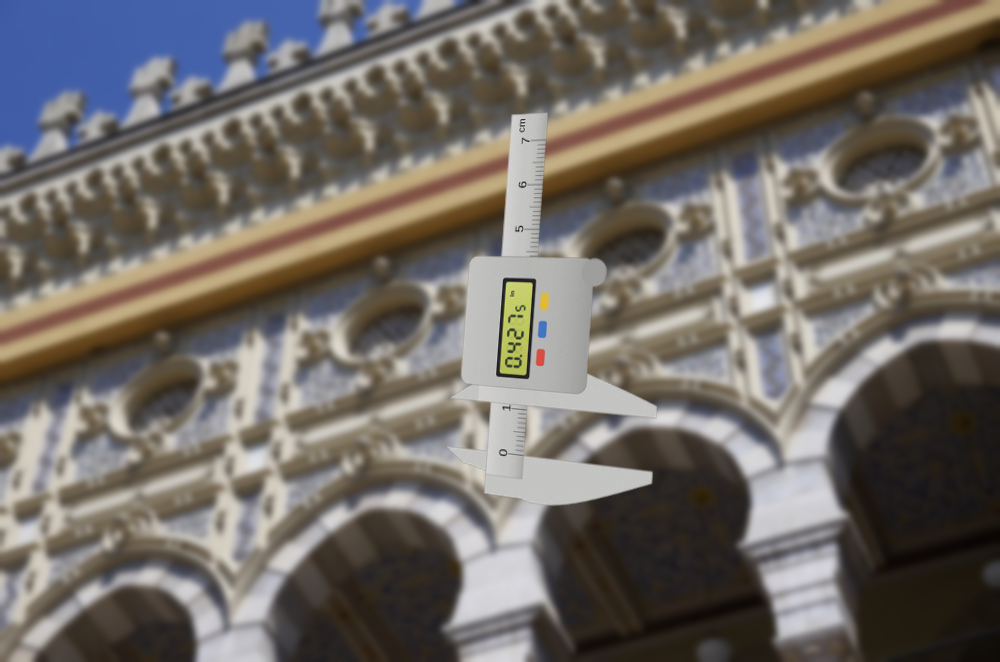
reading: {"value": 0.4275, "unit": "in"}
